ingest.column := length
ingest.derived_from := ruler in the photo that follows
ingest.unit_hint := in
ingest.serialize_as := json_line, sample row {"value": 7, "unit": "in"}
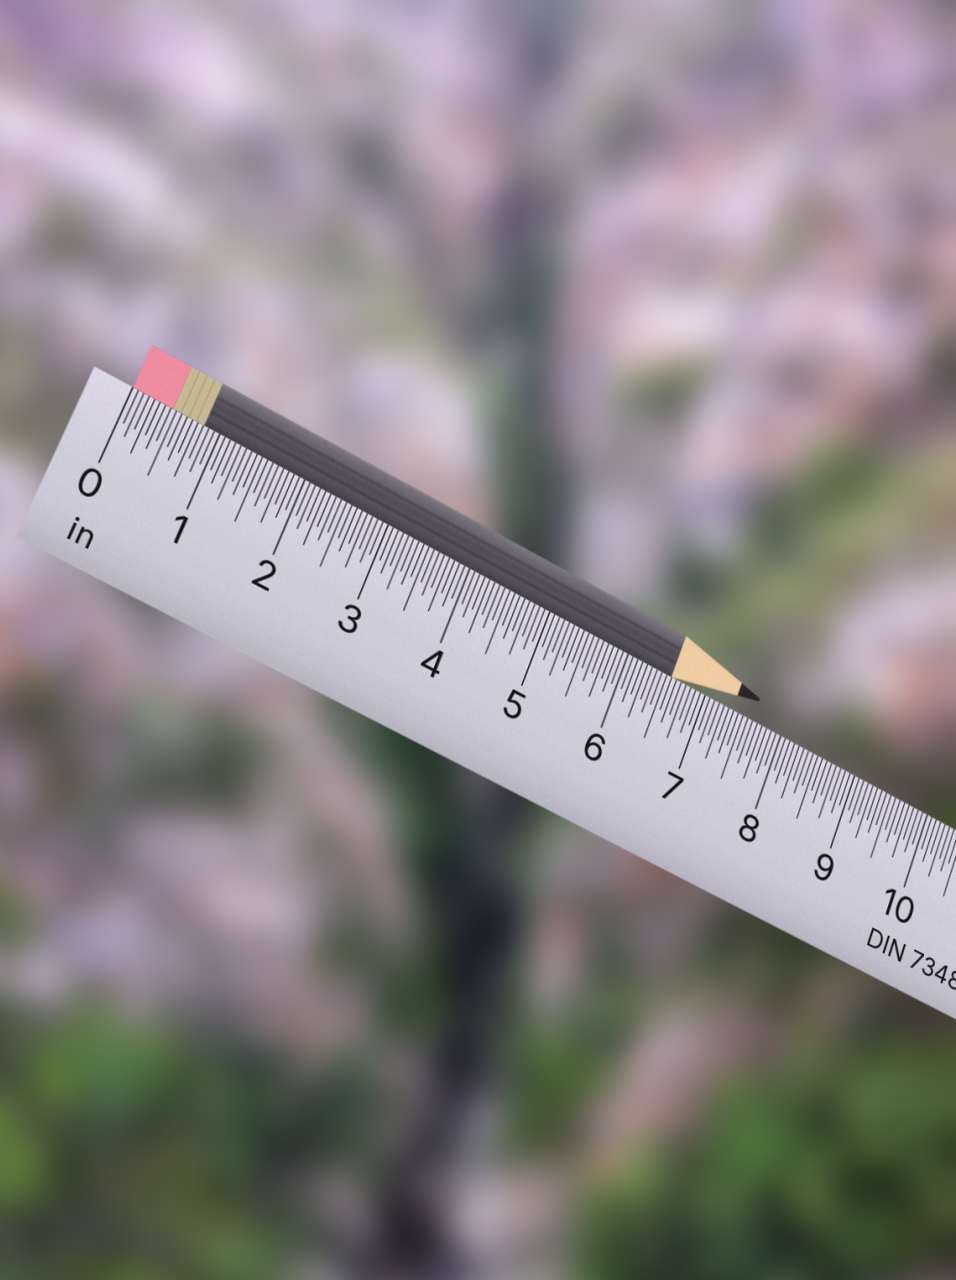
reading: {"value": 7.625, "unit": "in"}
